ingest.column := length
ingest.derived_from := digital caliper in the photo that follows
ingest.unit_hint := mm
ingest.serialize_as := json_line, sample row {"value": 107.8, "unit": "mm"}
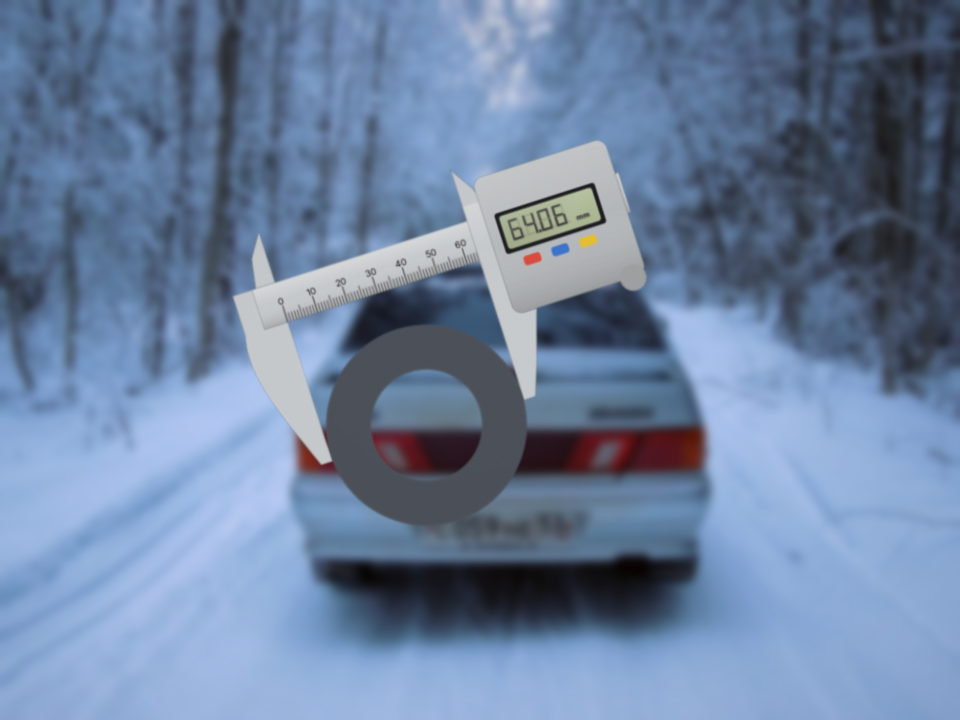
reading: {"value": 64.06, "unit": "mm"}
